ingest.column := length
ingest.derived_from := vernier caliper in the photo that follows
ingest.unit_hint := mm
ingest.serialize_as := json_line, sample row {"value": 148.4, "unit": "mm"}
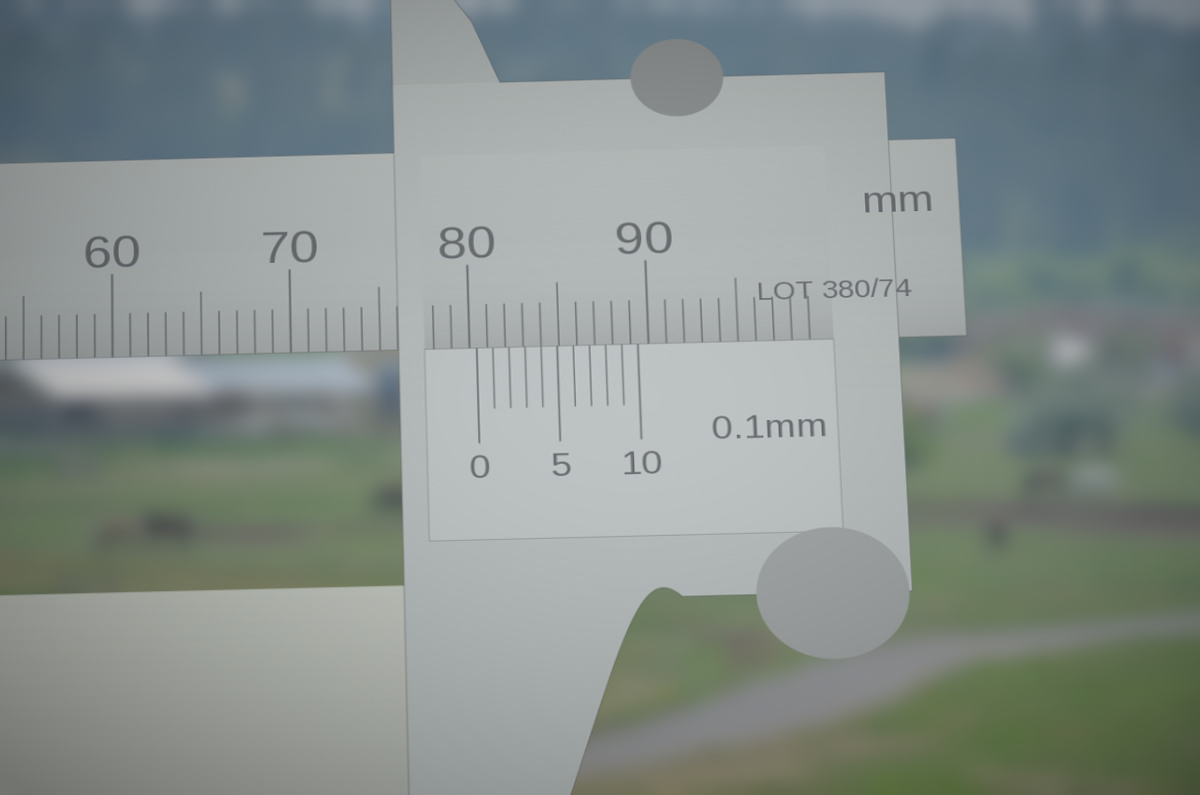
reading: {"value": 80.4, "unit": "mm"}
